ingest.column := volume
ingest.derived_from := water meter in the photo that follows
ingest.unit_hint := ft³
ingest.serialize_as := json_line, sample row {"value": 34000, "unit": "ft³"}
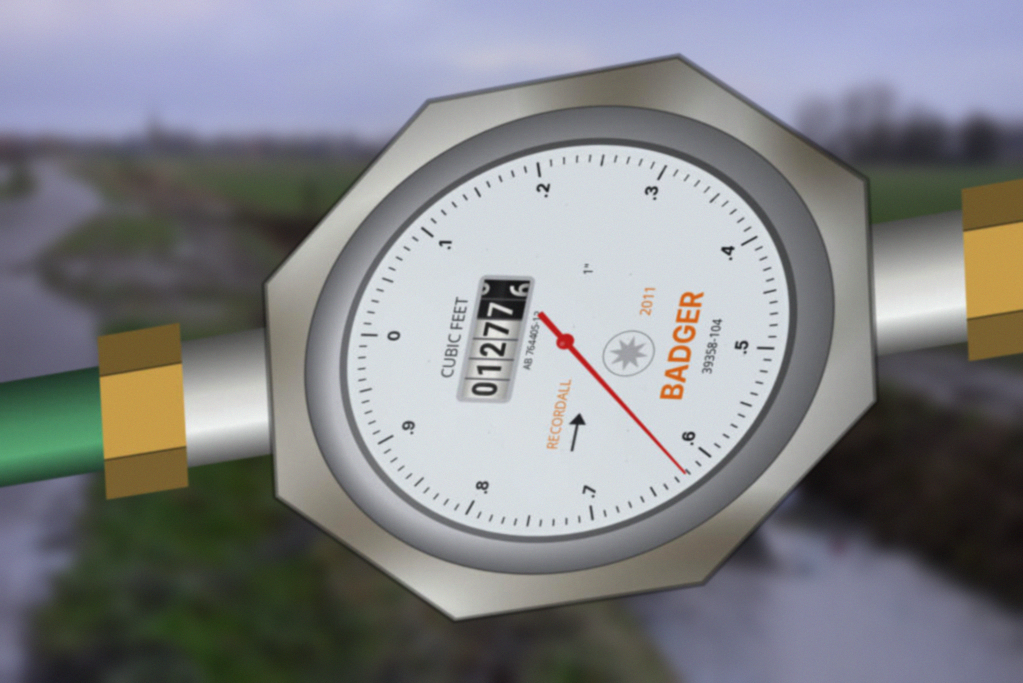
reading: {"value": 12775.62, "unit": "ft³"}
